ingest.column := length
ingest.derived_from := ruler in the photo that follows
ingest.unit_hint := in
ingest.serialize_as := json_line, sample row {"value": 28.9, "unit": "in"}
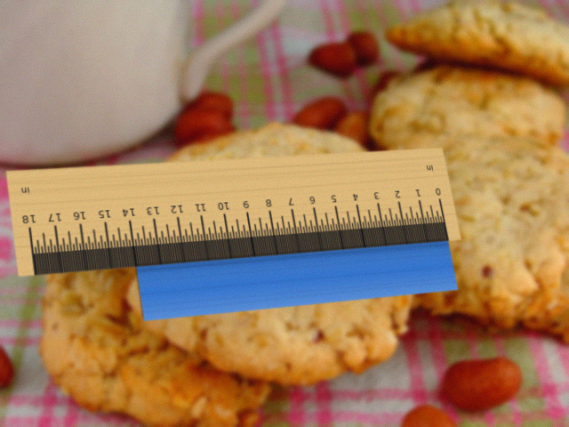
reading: {"value": 14, "unit": "in"}
